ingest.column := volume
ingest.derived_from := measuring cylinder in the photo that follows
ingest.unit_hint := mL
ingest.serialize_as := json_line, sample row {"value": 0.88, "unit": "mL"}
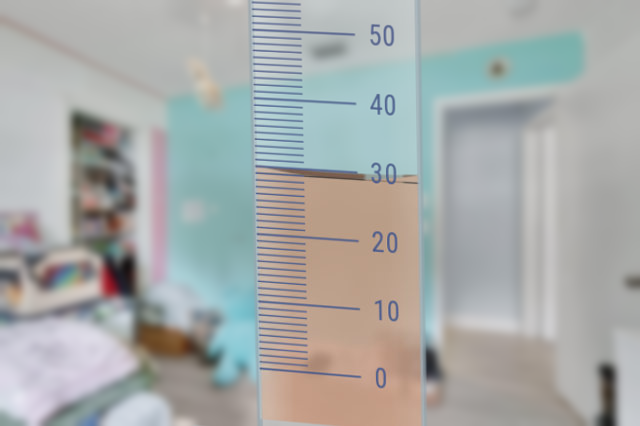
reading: {"value": 29, "unit": "mL"}
